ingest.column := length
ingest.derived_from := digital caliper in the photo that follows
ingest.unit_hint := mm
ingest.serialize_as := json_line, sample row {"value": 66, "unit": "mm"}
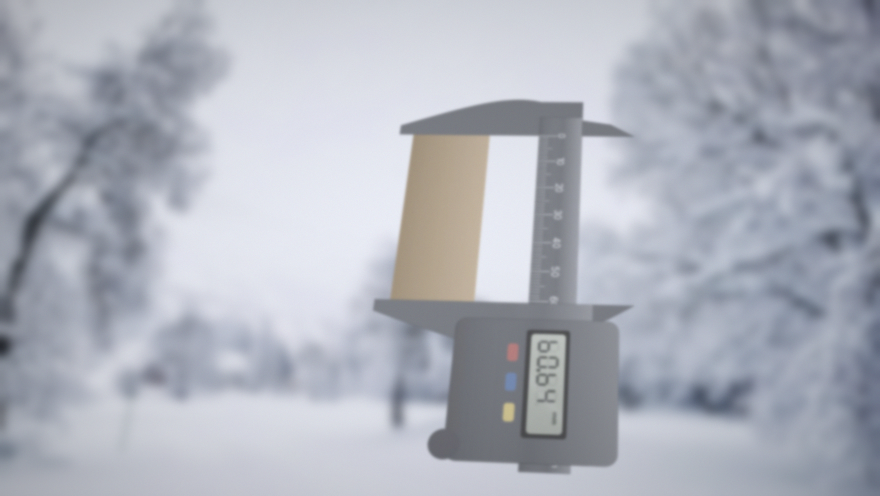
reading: {"value": 60.64, "unit": "mm"}
